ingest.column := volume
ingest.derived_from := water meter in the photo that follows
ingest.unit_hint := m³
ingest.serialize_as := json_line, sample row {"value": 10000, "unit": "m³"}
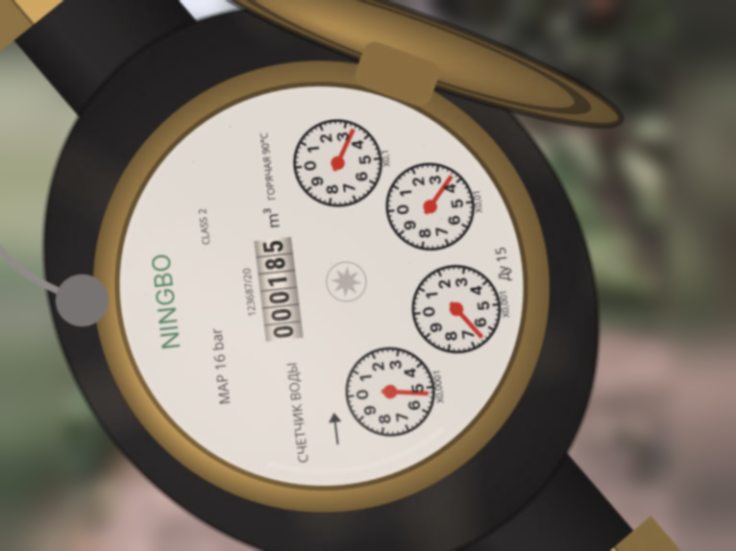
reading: {"value": 185.3365, "unit": "m³"}
